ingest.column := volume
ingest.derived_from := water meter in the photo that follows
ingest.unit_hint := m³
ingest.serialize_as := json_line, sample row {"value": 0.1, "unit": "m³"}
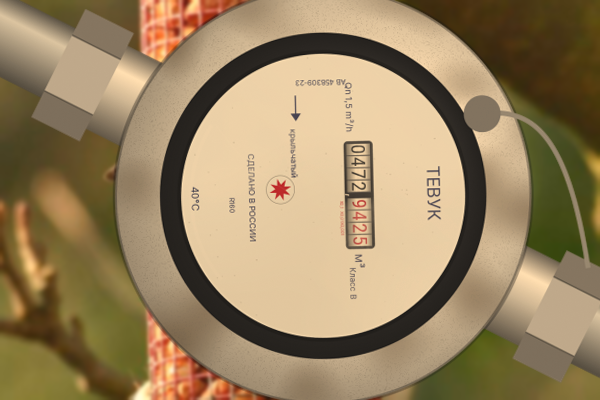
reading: {"value": 472.9425, "unit": "m³"}
